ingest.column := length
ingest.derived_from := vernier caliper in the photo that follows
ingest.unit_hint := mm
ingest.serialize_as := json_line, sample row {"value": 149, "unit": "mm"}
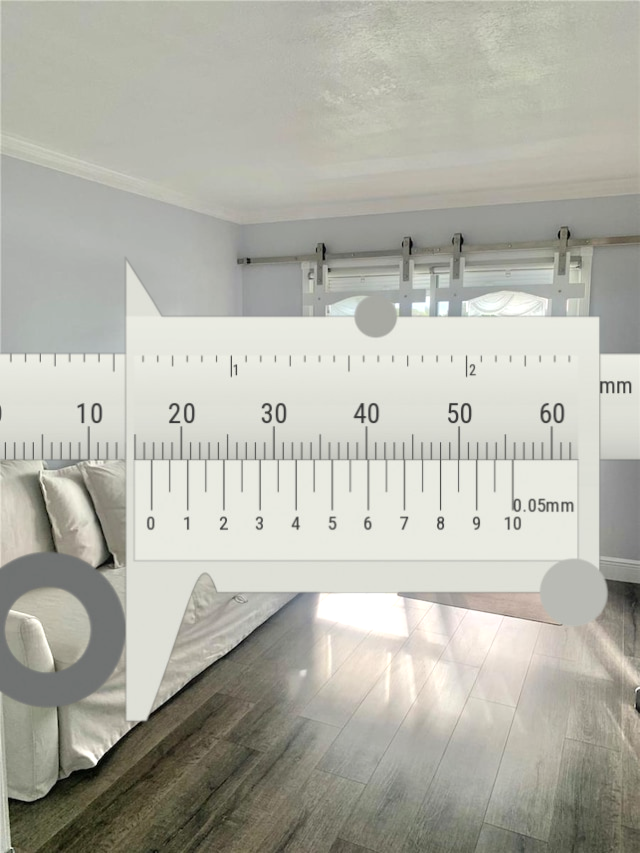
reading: {"value": 16.8, "unit": "mm"}
